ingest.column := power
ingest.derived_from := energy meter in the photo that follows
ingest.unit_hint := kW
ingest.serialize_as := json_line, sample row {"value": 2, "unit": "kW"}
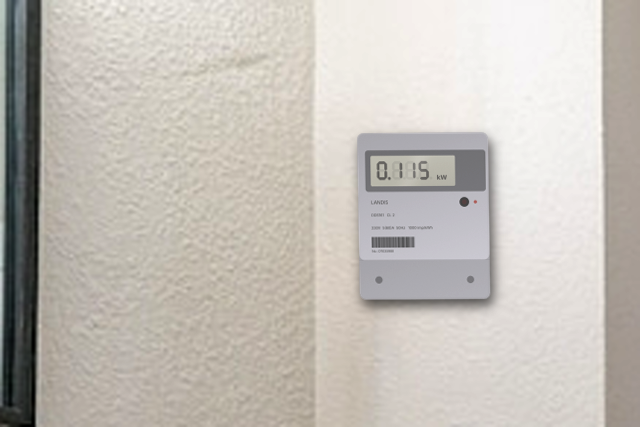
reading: {"value": 0.115, "unit": "kW"}
